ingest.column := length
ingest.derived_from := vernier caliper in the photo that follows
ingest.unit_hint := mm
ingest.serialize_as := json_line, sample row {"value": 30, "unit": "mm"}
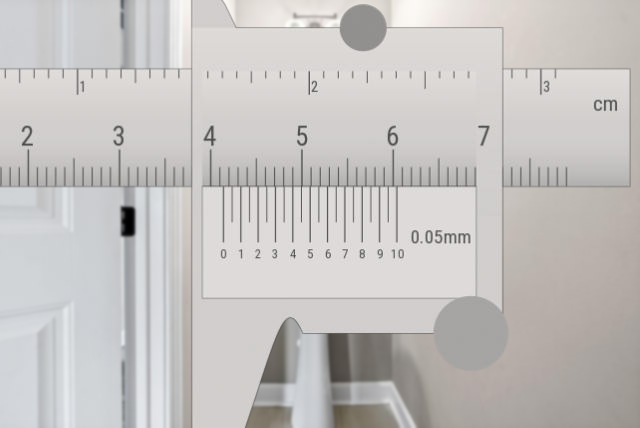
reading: {"value": 41.4, "unit": "mm"}
